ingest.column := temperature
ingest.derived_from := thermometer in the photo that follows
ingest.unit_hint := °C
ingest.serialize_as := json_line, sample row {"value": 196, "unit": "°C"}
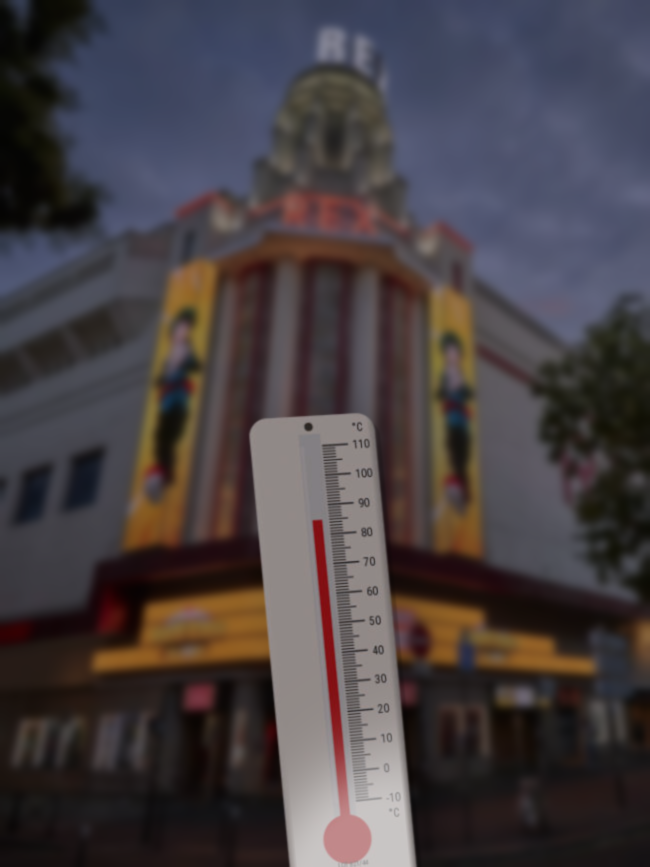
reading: {"value": 85, "unit": "°C"}
